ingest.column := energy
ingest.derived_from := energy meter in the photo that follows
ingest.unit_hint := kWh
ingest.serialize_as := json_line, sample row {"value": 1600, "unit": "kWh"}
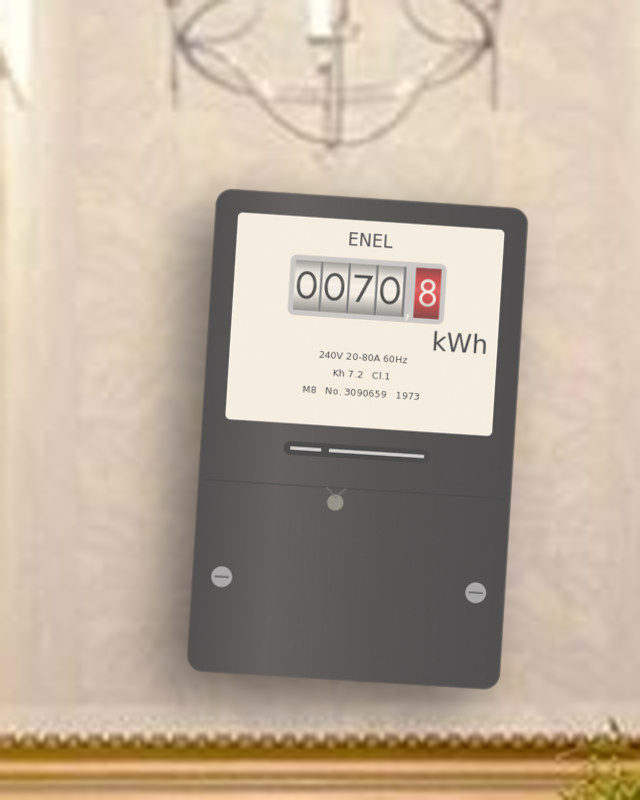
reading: {"value": 70.8, "unit": "kWh"}
